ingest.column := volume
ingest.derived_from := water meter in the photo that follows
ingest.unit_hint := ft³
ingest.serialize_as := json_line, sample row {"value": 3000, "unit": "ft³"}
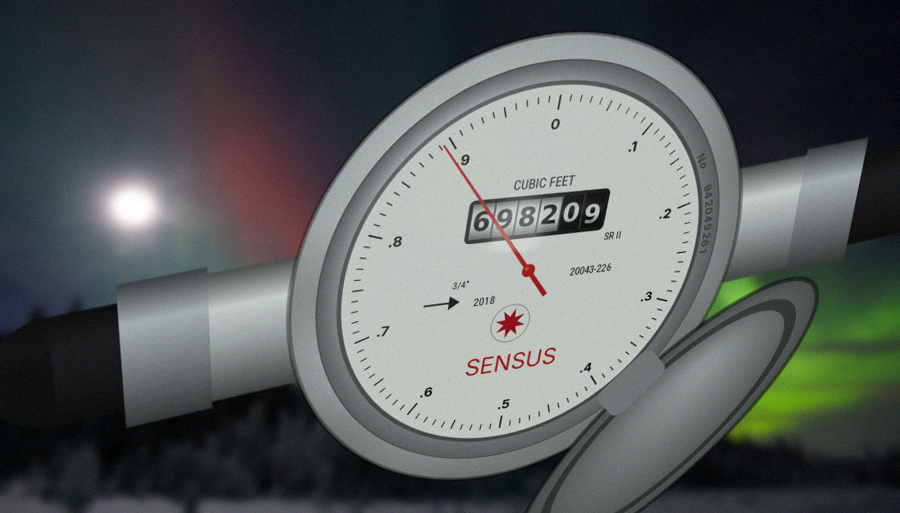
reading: {"value": 698208.89, "unit": "ft³"}
